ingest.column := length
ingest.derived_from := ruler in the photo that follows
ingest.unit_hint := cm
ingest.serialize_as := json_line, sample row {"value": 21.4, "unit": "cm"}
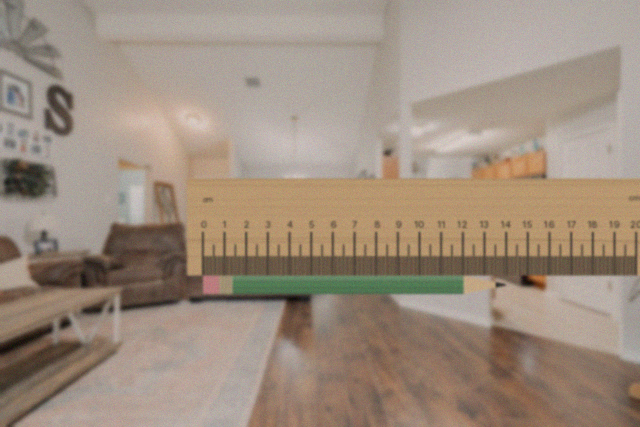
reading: {"value": 14, "unit": "cm"}
